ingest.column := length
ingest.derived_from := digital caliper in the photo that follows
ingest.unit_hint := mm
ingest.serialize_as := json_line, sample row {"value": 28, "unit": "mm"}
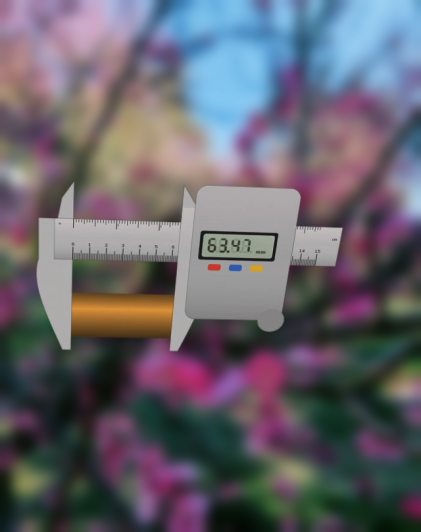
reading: {"value": 63.47, "unit": "mm"}
